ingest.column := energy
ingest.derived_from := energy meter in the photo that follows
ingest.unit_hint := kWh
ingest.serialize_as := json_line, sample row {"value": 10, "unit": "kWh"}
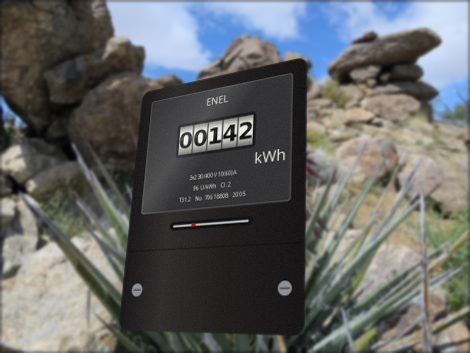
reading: {"value": 142, "unit": "kWh"}
